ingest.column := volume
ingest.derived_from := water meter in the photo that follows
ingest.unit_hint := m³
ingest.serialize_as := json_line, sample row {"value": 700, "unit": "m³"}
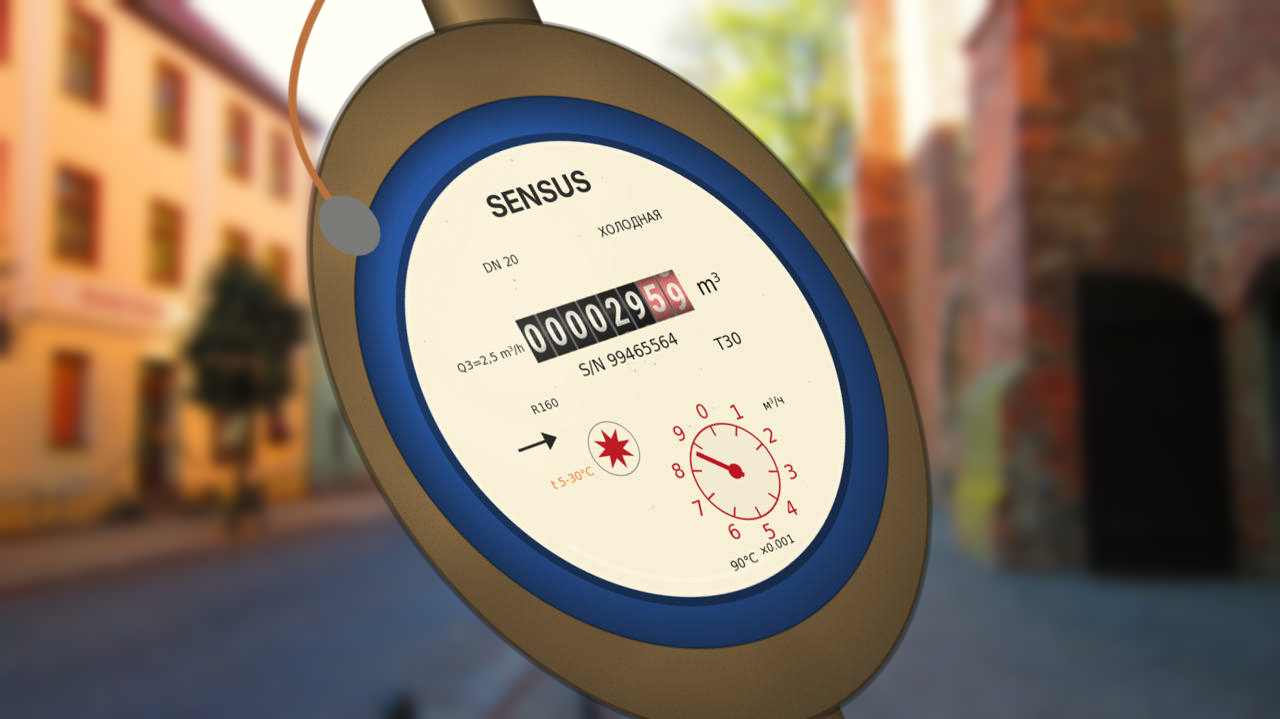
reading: {"value": 29.588, "unit": "m³"}
